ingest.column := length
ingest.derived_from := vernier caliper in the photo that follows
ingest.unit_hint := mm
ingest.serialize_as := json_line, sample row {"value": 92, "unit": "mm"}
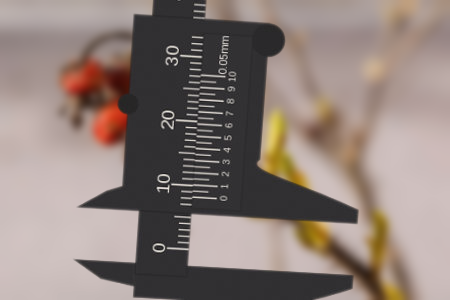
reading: {"value": 8.2, "unit": "mm"}
